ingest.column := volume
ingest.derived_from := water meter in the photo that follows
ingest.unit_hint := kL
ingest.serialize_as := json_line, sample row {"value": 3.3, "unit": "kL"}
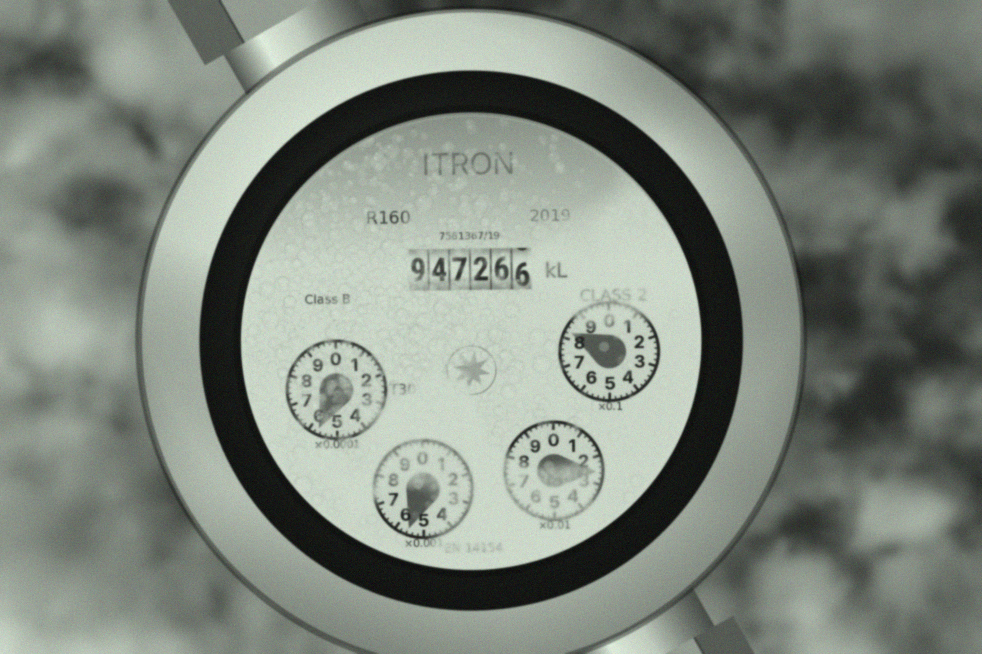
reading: {"value": 947265.8255, "unit": "kL"}
